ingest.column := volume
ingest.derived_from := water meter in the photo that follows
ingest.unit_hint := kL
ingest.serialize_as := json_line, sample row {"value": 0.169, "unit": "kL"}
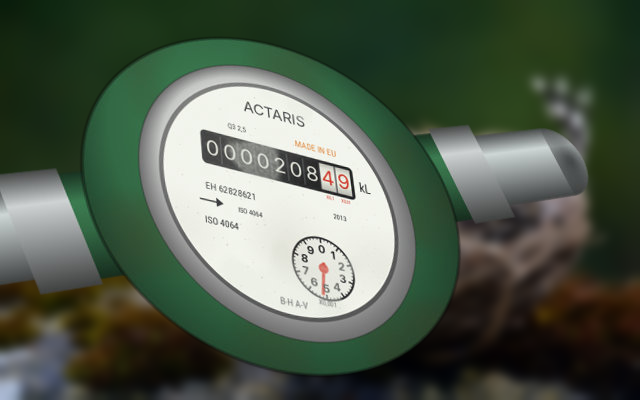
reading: {"value": 208.495, "unit": "kL"}
